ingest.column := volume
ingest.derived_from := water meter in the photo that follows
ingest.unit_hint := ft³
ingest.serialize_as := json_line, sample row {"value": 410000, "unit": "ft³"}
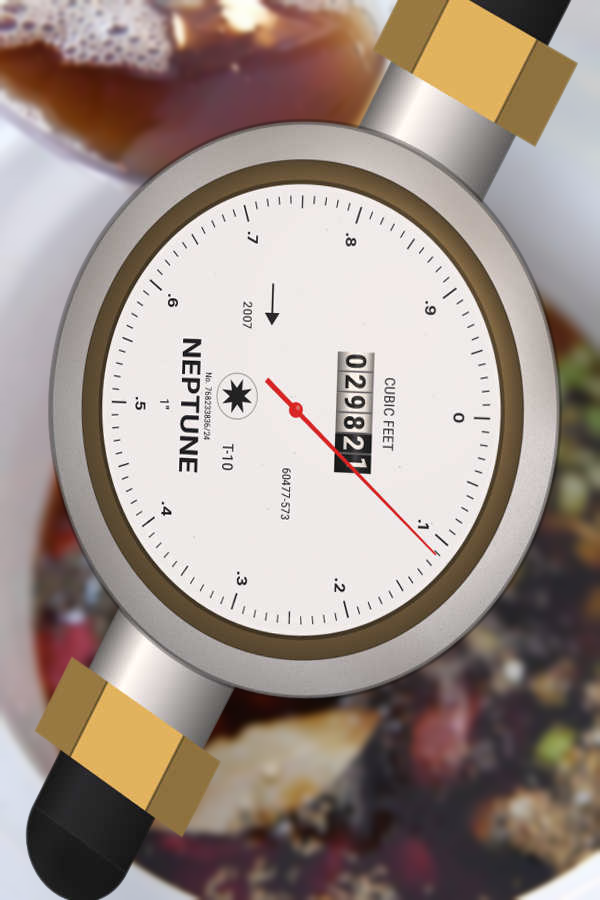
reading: {"value": 29821.11, "unit": "ft³"}
